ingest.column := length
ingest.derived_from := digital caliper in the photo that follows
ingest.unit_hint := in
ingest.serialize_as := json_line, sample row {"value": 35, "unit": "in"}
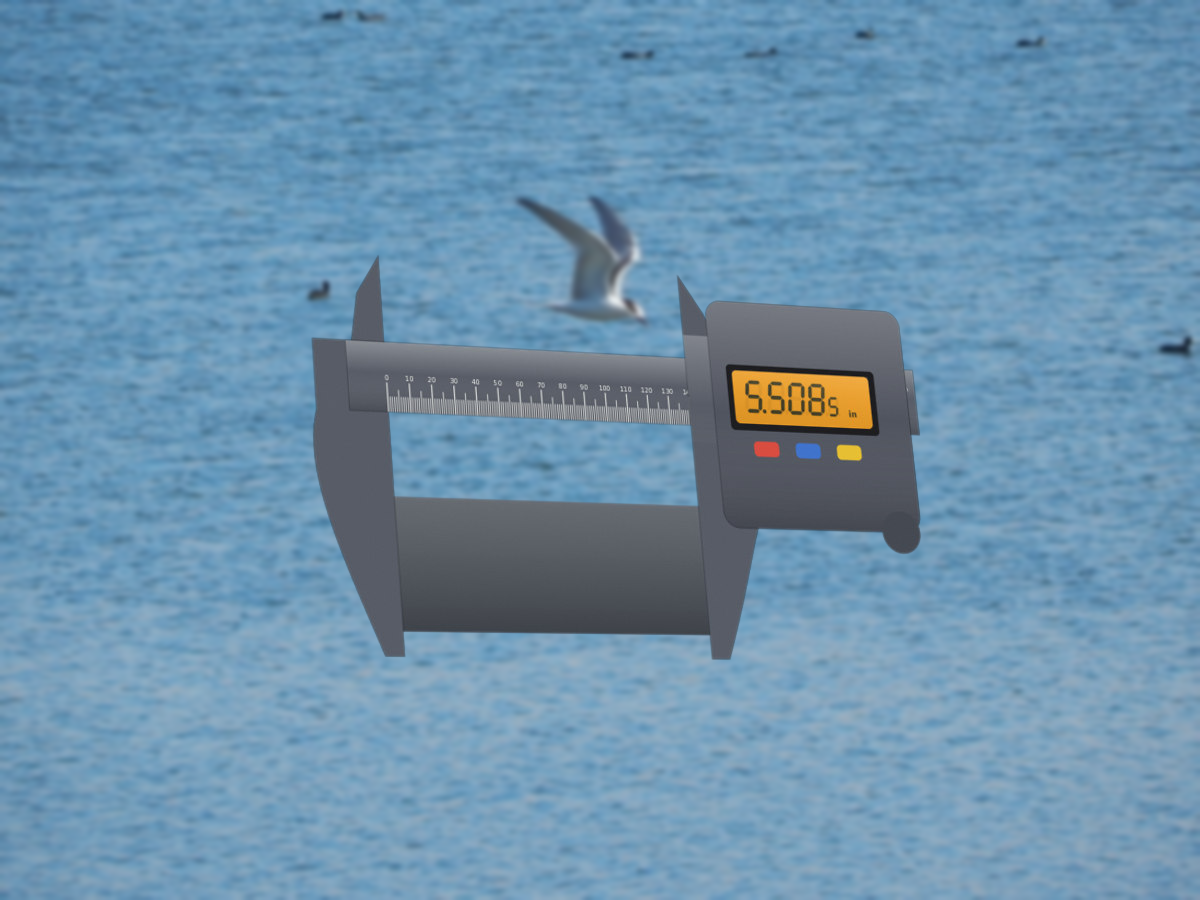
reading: {"value": 5.5085, "unit": "in"}
